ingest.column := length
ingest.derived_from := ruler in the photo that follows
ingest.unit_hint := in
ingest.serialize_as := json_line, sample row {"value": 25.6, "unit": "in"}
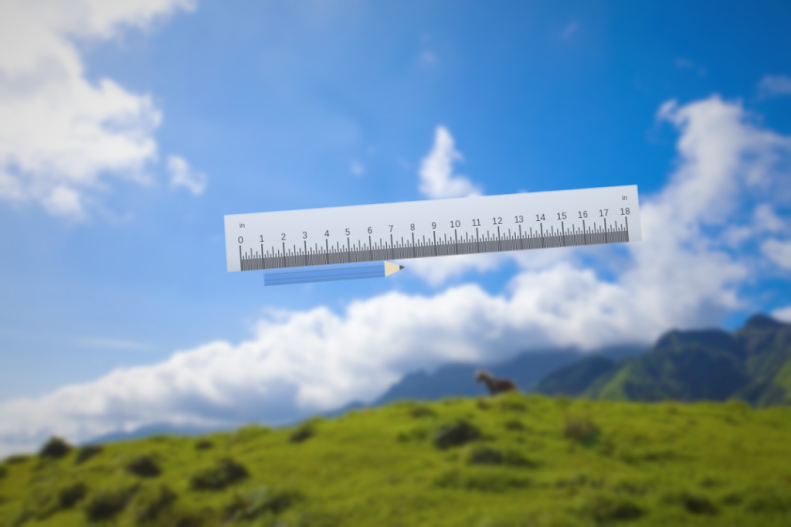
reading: {"value": 6.5, "unit": "in"}
